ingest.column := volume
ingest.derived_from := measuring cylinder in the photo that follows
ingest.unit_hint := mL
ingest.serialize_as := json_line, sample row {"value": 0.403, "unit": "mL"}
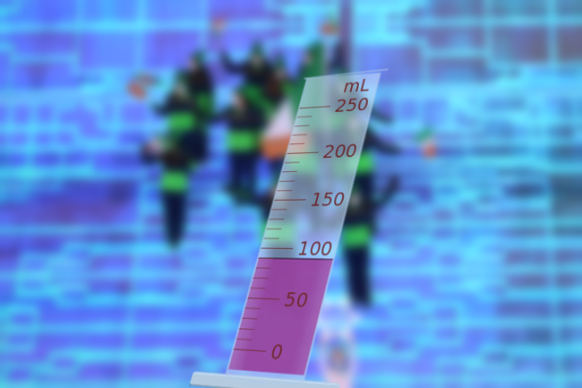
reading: {"value": 90, "unit": "mL"}
